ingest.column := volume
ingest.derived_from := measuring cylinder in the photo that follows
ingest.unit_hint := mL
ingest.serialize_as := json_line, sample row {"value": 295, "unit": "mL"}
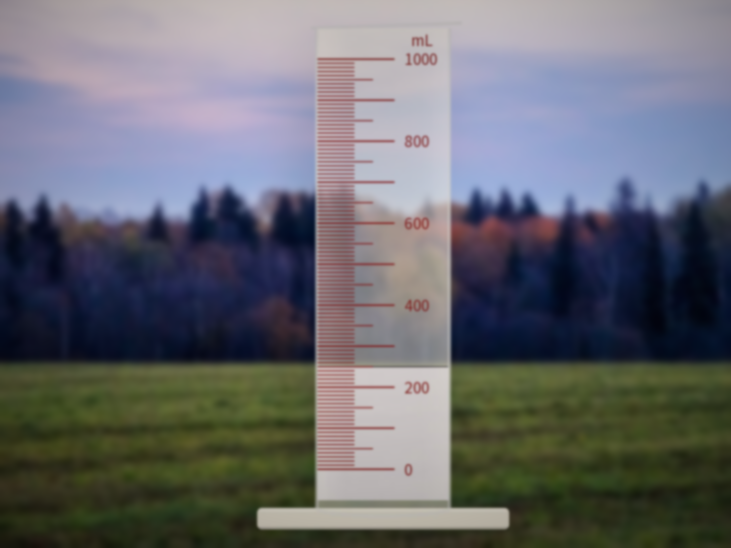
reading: {"value": 250, "unit": "mL"}
